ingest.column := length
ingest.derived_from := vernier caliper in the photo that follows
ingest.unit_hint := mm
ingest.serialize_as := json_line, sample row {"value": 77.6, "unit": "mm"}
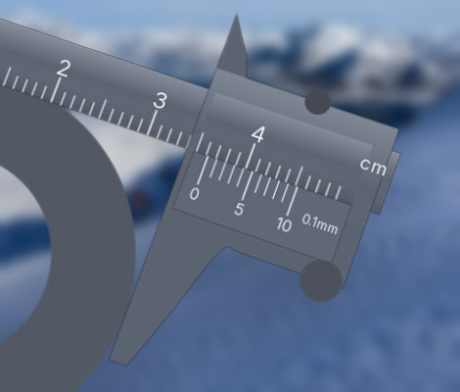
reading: {"value": 36.2, "unit": "mm"}
